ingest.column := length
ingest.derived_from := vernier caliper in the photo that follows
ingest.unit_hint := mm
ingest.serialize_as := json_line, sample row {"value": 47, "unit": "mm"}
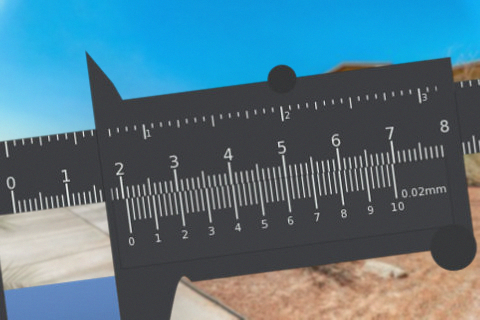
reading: {"value": 20.6, "unit": "mm"}
